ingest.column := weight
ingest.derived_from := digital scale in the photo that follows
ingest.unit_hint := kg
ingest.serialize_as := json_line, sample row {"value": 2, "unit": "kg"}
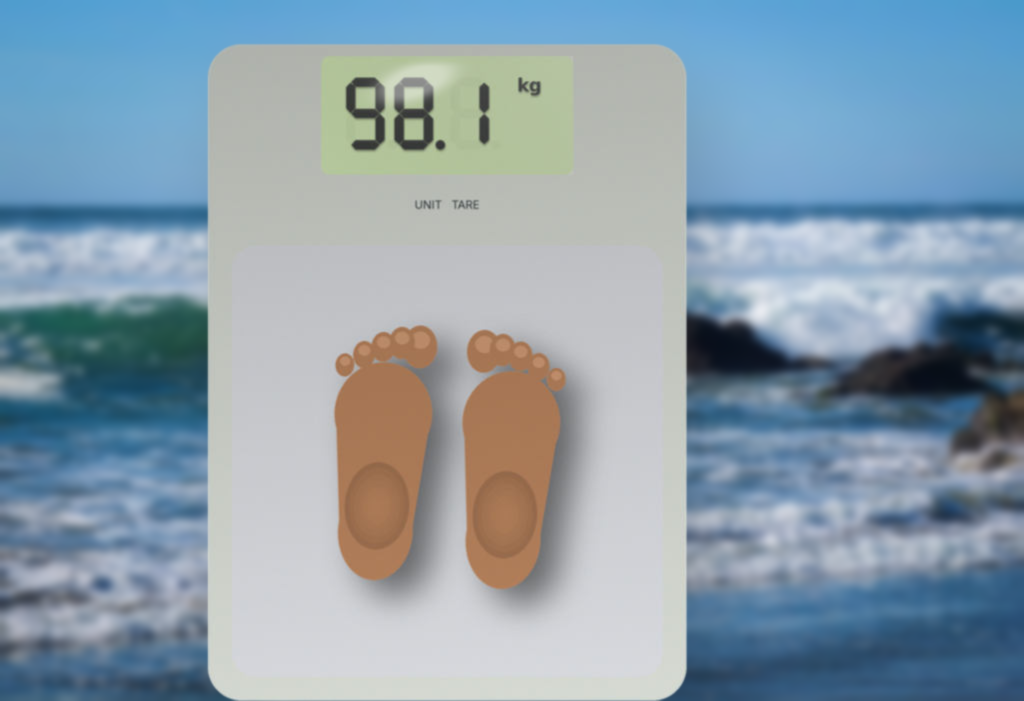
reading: {"value": 98.1, "unit": "kg"}
